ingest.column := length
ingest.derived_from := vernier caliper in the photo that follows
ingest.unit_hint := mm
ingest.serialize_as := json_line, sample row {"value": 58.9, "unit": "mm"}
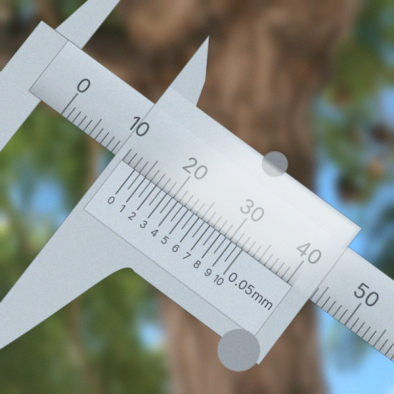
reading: {"value": 13.2, "unit": "mm"}
